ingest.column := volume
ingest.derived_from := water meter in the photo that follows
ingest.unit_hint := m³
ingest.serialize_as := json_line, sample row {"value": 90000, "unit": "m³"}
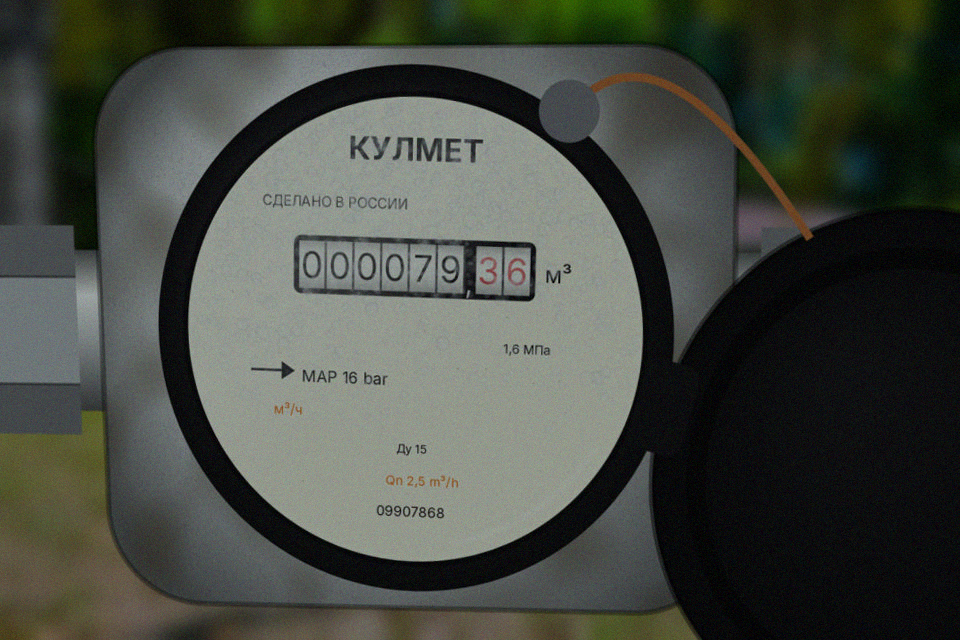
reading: {"value": 79.36, "unit": "m³"}
